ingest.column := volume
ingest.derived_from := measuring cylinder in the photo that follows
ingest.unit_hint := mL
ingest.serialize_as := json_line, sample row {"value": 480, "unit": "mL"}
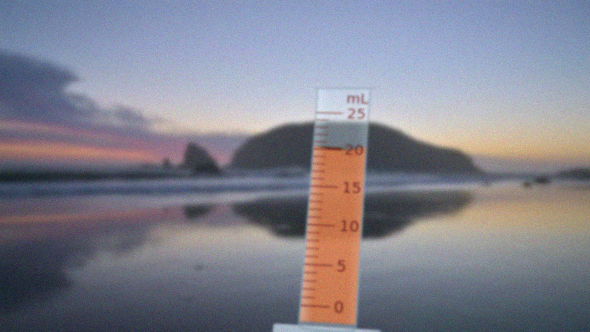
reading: {"value": 20, "unit": "mL"}
